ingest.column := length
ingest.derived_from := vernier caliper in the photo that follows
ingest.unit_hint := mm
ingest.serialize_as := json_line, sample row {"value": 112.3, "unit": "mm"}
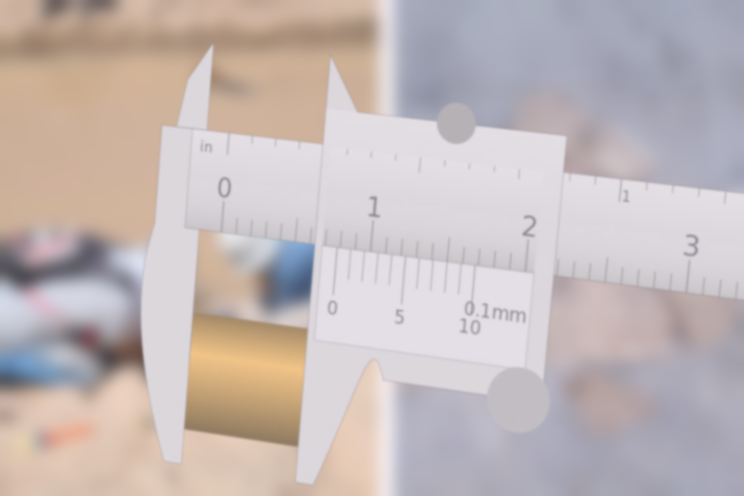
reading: {"value": 7.8, "unit": "mm"}
